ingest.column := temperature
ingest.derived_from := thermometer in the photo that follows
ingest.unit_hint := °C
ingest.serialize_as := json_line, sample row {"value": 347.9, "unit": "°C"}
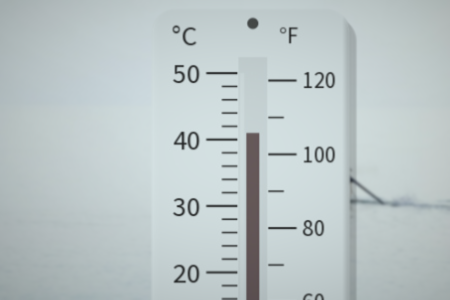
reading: {"value": 41, "unit": "°C"}
